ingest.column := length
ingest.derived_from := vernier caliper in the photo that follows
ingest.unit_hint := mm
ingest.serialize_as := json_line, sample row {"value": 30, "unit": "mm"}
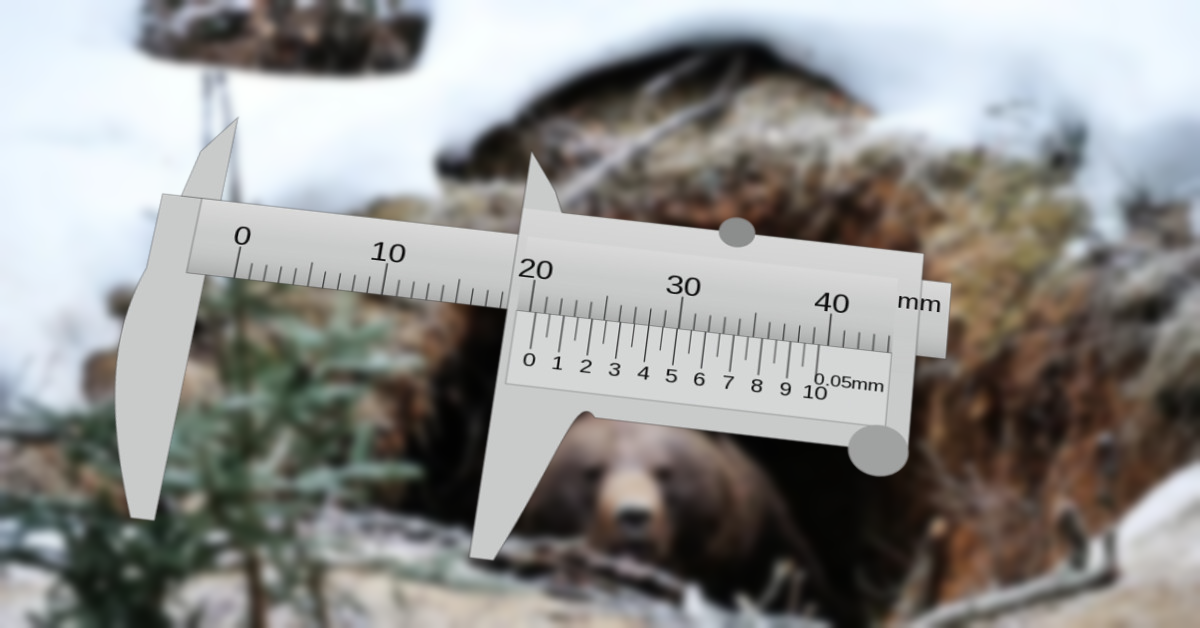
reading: {"value": 20.4, "unit": "mm"}
